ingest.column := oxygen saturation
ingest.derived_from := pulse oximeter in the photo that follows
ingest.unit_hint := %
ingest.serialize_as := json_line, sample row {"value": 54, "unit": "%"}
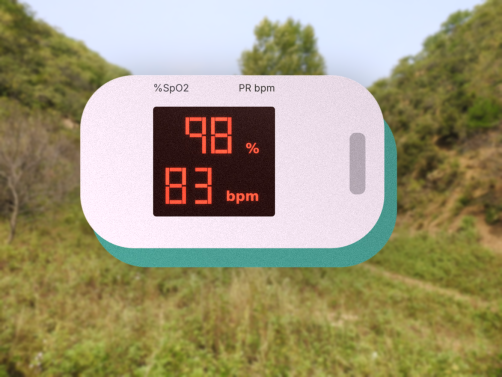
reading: {"value": 98, "unit": "%"}
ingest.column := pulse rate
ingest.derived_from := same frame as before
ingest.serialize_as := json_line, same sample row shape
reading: {"value": 83, "unit": "bpm"}
